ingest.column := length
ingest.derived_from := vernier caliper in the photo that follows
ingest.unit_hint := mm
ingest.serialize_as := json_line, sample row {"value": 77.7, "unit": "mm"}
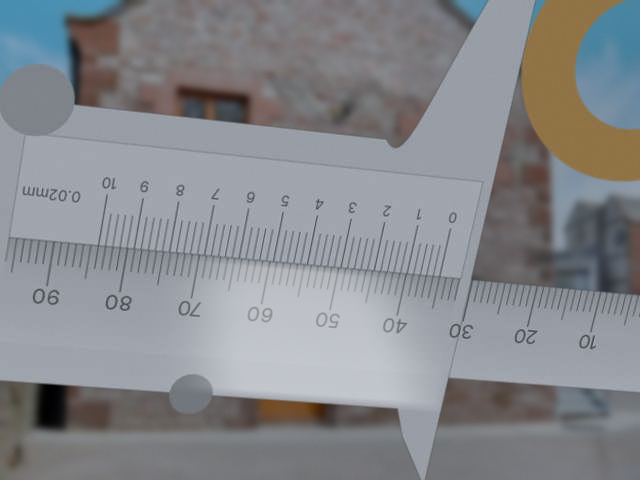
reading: {"value": 35.0, "unit": "mm"}
